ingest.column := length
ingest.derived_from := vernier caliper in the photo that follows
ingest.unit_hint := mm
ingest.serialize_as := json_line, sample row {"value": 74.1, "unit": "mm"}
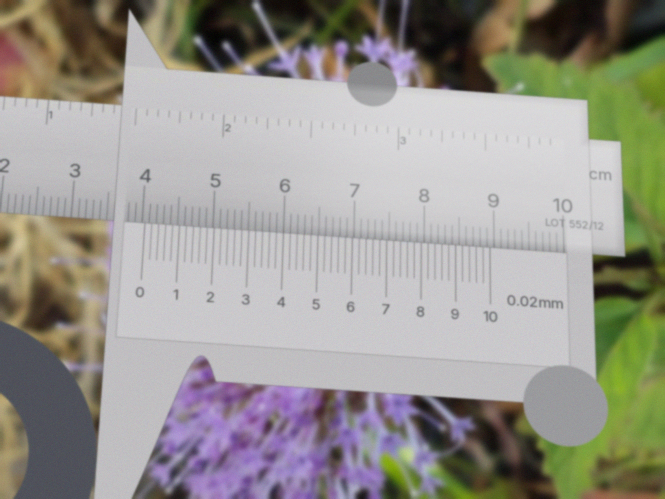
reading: {"value": 40.4, "unit": "mm"}
